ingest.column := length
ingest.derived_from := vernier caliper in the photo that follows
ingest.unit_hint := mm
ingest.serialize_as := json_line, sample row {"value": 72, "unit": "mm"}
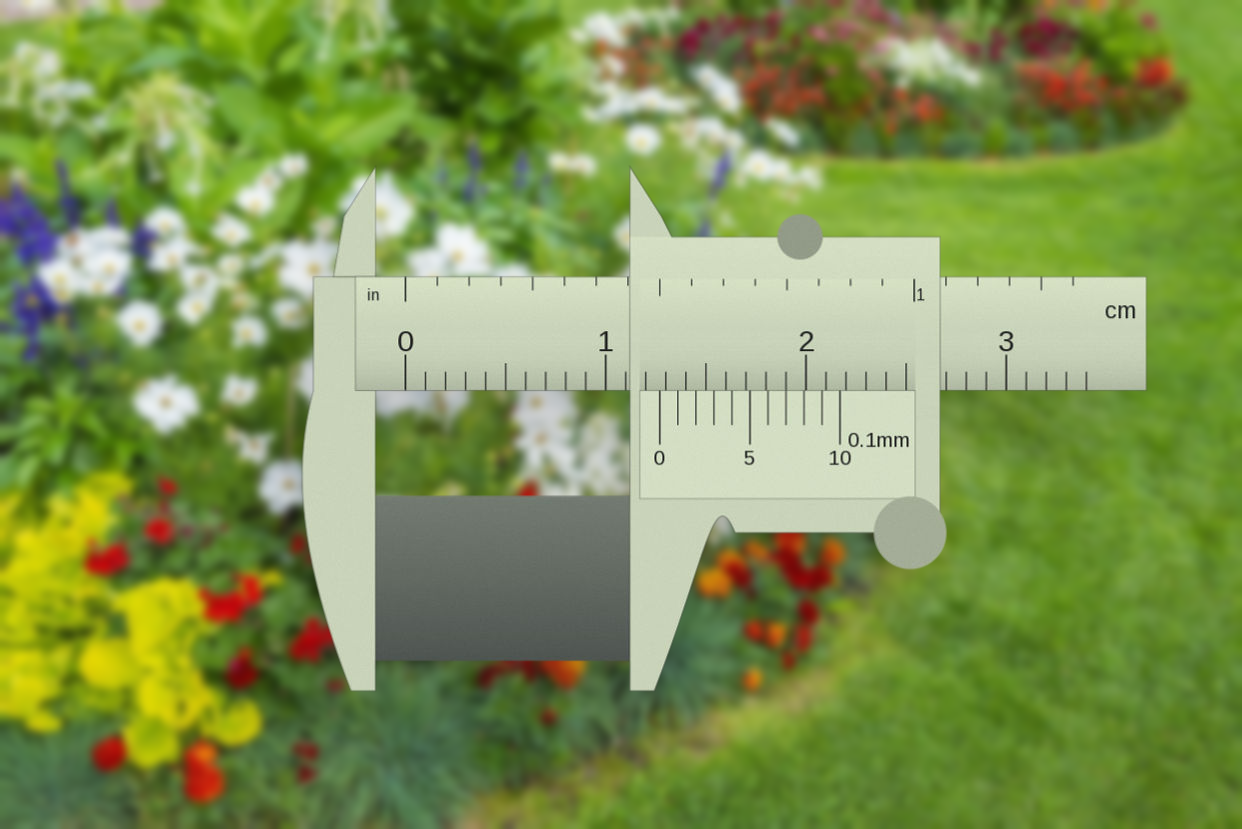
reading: {"value": 12.7, "unit": "mm"}
